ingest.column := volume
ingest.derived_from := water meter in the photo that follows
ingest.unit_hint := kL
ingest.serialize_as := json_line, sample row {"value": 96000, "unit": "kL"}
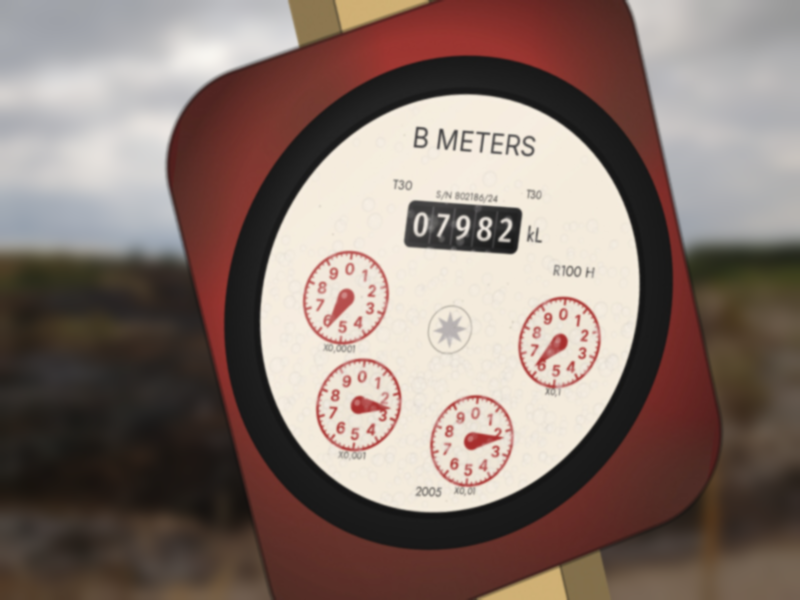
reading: {"value": 7982.6225, "unit": "kL"}
